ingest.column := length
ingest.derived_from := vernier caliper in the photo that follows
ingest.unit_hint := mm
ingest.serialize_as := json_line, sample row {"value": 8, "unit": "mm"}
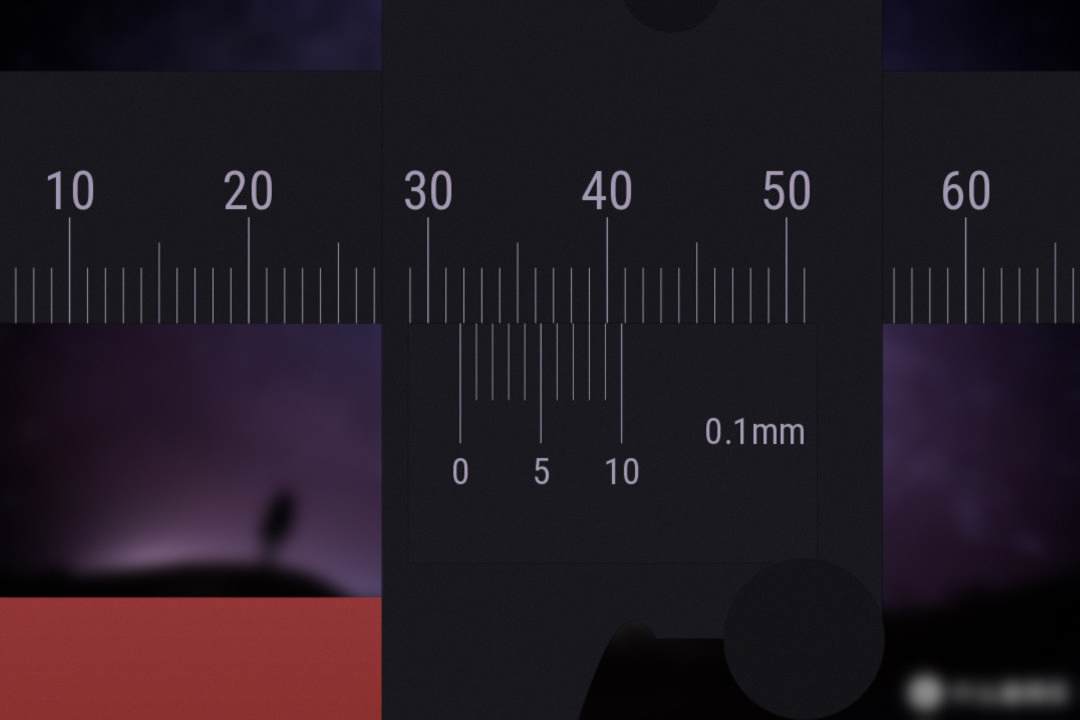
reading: {"value": 31.8, "unit": "mm"}
